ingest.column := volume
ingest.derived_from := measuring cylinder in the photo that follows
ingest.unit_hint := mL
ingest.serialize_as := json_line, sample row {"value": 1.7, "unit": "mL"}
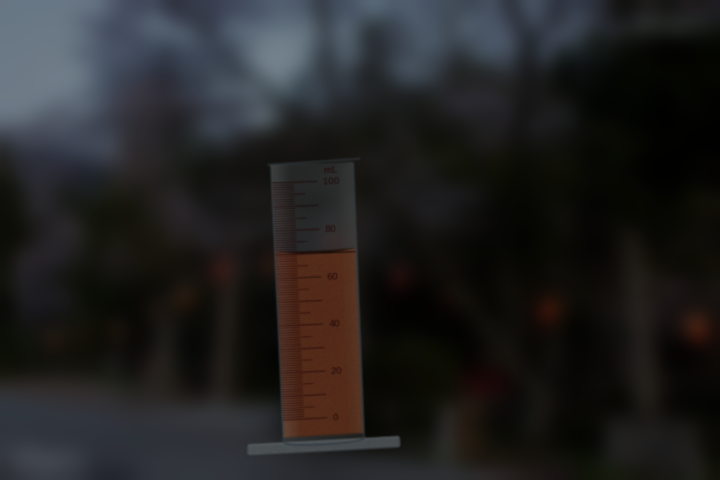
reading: {"value": 70, "unit": "mL"}
